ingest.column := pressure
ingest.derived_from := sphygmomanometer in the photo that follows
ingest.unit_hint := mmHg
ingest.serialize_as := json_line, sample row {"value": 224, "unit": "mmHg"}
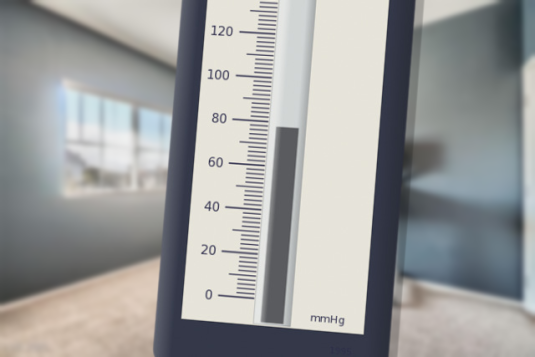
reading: {"value": 78, "unit": "mmHg"}
